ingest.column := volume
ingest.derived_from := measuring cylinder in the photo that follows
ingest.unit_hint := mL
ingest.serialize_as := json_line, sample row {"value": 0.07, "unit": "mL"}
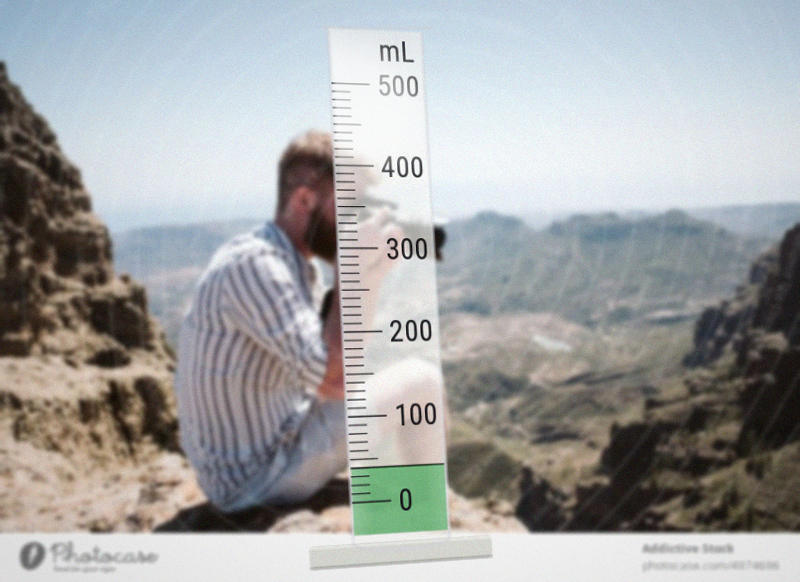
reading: {"value": 40, "unit": "mL"}
